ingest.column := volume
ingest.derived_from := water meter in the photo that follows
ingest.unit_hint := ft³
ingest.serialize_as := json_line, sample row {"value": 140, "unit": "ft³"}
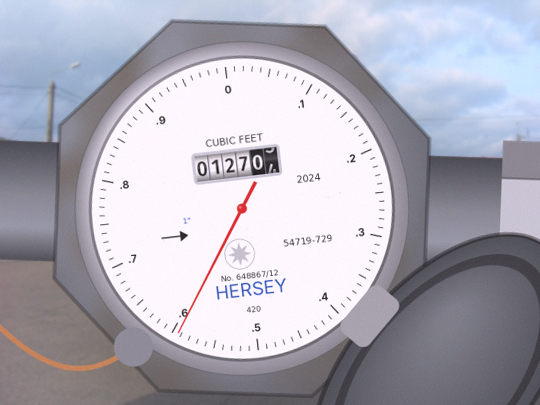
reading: {"value": 12703.59, "unit": "ft³"}
